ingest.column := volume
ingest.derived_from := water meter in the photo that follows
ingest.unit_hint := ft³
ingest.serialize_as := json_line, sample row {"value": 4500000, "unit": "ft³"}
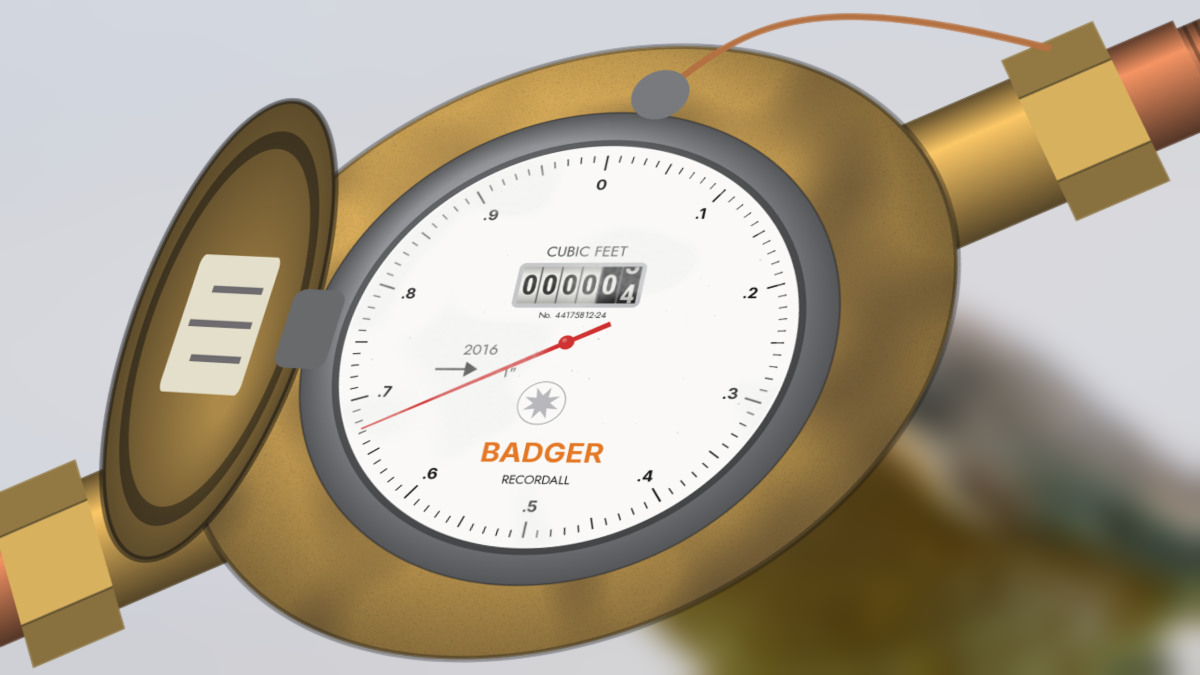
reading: {"value": 3.67, "unit": "ft³"}
